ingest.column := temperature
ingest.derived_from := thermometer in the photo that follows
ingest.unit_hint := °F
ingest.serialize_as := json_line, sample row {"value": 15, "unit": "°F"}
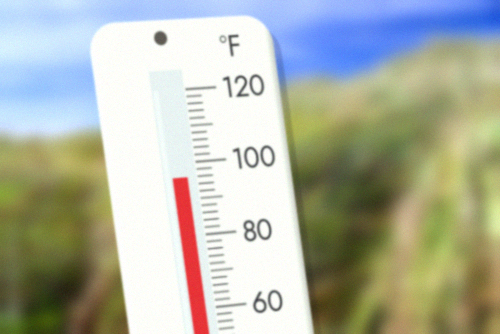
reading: {"value": 96, "unit": "°F"}
